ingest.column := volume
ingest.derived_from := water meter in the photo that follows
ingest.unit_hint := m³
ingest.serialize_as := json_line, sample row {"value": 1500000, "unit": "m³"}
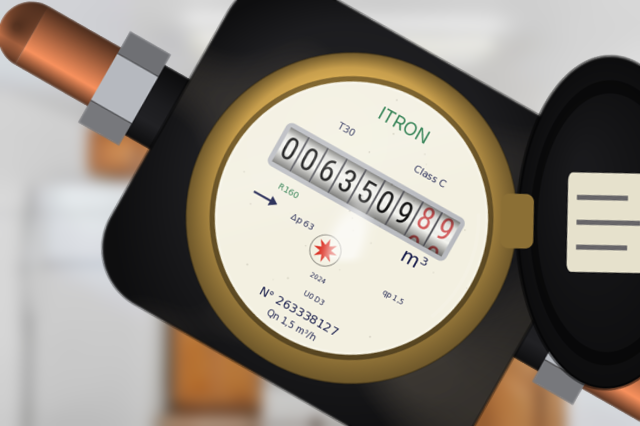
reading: {"value": 63509.89, "unit": "m³"}
